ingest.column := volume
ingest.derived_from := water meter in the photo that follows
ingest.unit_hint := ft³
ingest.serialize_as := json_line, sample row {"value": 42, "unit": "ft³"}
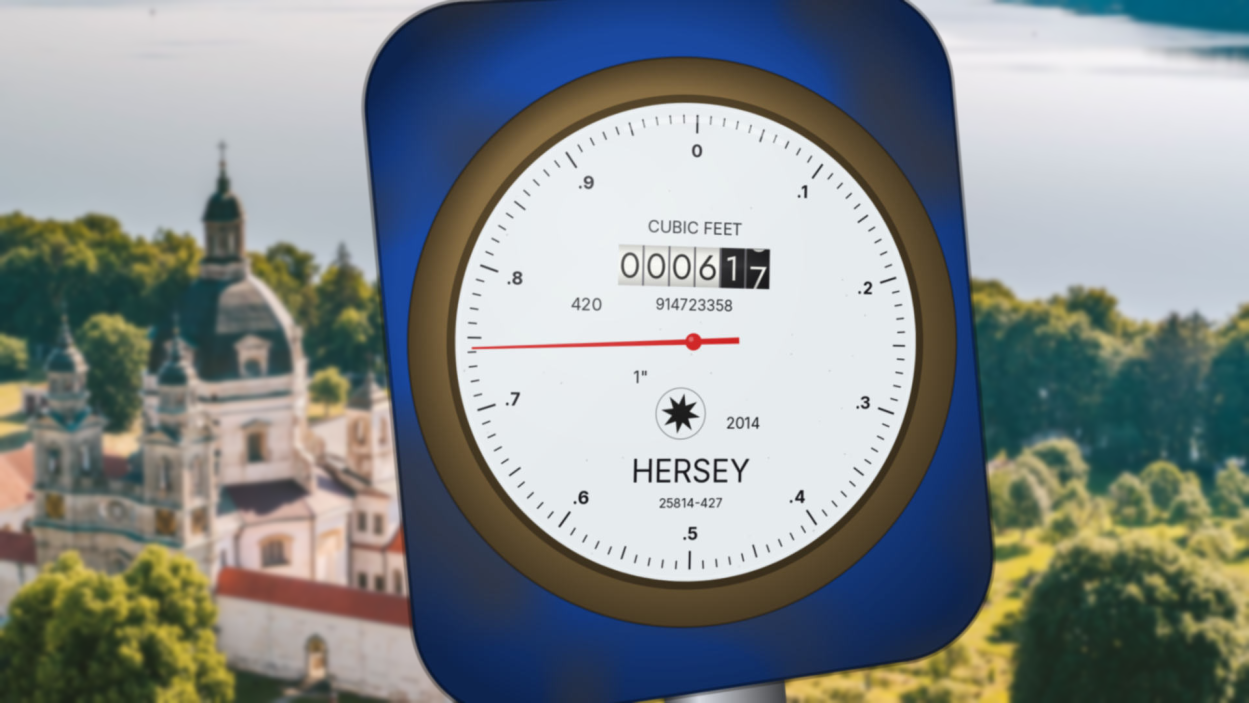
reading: {"value": 616.74, "unit": "ft³"}
